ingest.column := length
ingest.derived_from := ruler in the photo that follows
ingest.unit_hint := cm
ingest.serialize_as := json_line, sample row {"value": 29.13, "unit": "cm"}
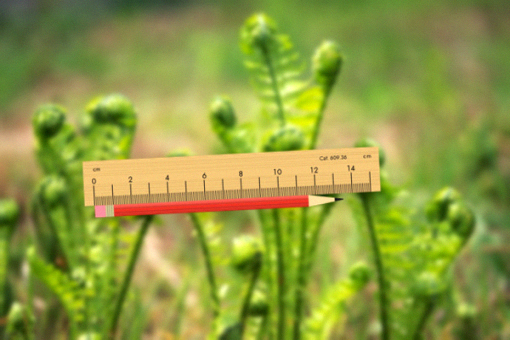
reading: {"value": 13.5, "unit": "cm"}
